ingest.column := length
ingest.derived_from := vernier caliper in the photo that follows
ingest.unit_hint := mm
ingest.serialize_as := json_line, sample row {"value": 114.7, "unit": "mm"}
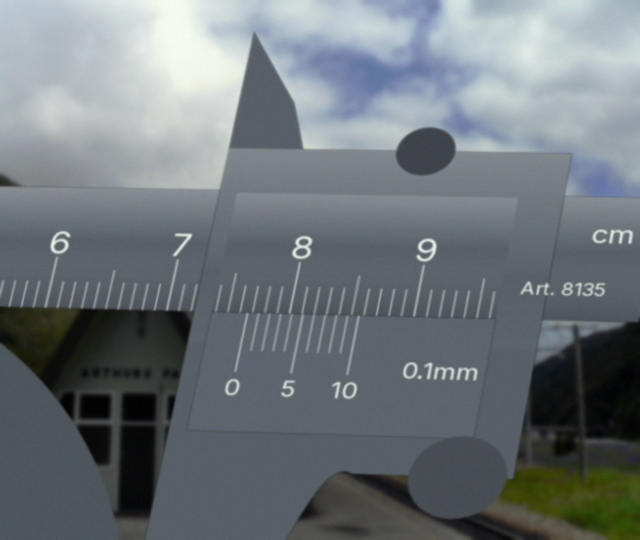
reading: {"value": 76.6, "unit": "mm"}
